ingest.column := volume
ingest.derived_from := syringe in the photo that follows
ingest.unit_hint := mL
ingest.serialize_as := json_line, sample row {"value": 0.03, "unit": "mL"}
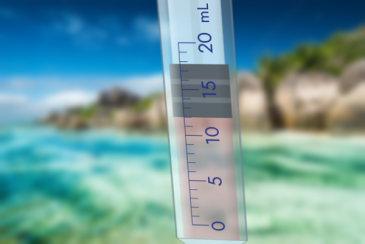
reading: {"value": 12, "unit": "mL"}
